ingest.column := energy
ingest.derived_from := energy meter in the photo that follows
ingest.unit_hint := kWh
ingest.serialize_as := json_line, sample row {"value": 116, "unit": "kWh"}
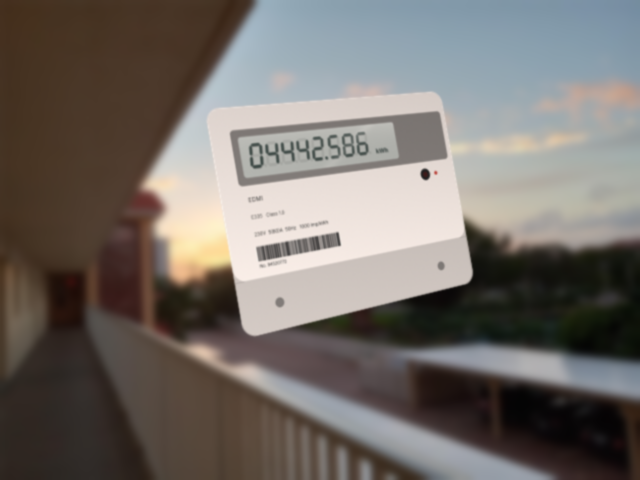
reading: {"value": 4442.586, "unit": "kWh"}
